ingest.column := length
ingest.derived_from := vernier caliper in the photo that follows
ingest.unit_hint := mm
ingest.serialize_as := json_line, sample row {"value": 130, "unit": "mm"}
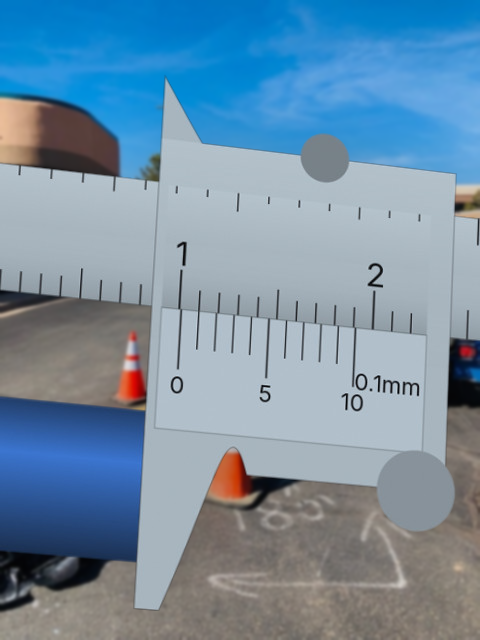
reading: {"value": 10.1, "unit": "mm"}
